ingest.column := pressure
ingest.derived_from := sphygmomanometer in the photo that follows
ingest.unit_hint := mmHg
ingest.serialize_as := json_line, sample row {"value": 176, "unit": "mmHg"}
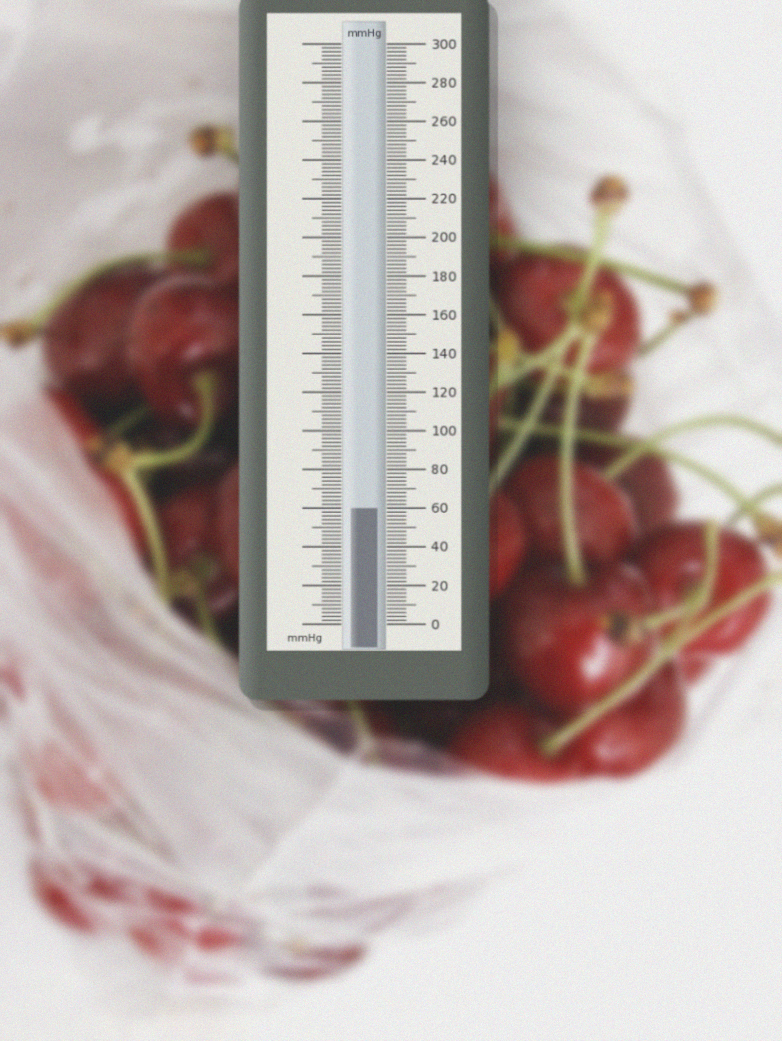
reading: {"value": 60, "unit": "mmHg"}
